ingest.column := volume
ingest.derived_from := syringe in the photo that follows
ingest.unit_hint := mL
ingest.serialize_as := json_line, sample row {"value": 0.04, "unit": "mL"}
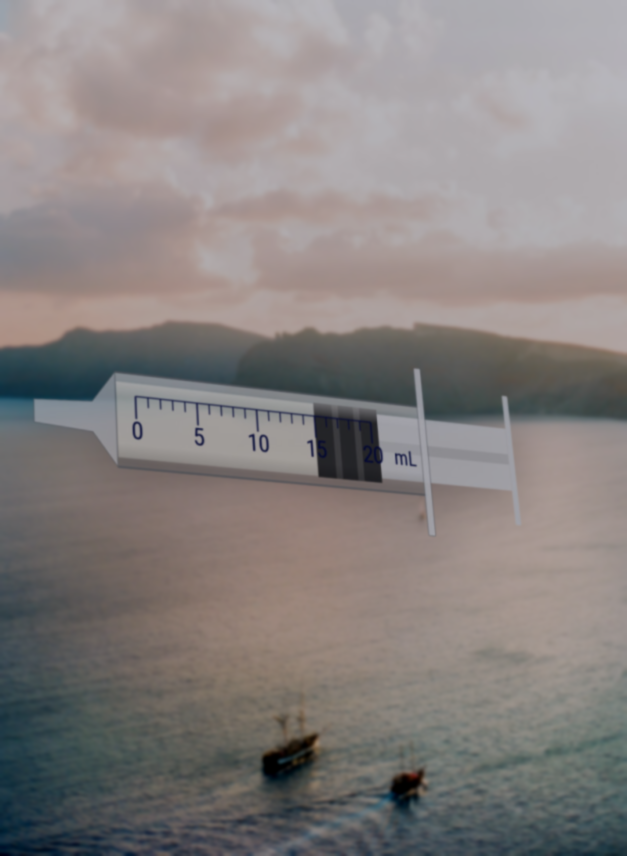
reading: {"value": 15, "unit": "mL"}
